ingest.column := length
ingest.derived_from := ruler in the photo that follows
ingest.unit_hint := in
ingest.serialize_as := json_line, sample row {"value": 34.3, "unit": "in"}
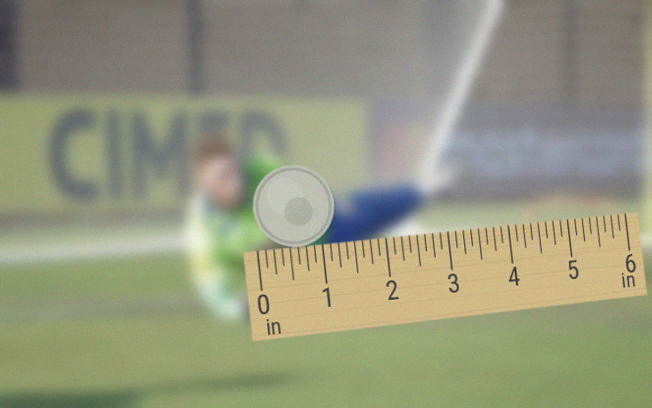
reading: {"value": 1.25, "unit": "in"}
